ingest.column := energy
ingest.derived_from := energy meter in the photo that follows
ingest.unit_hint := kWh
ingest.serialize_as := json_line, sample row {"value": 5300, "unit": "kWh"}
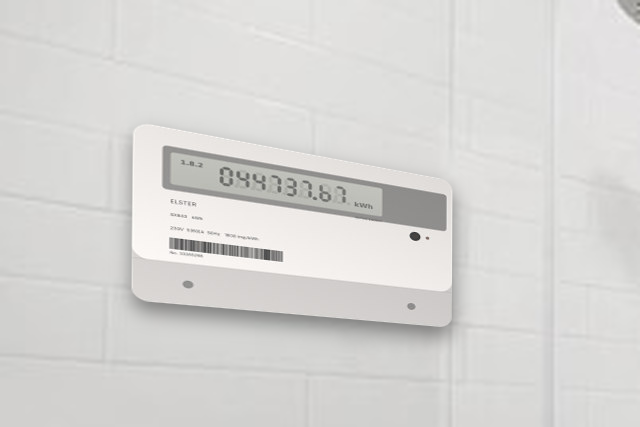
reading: {"value": 44737.67, "unit": "kWh"}
